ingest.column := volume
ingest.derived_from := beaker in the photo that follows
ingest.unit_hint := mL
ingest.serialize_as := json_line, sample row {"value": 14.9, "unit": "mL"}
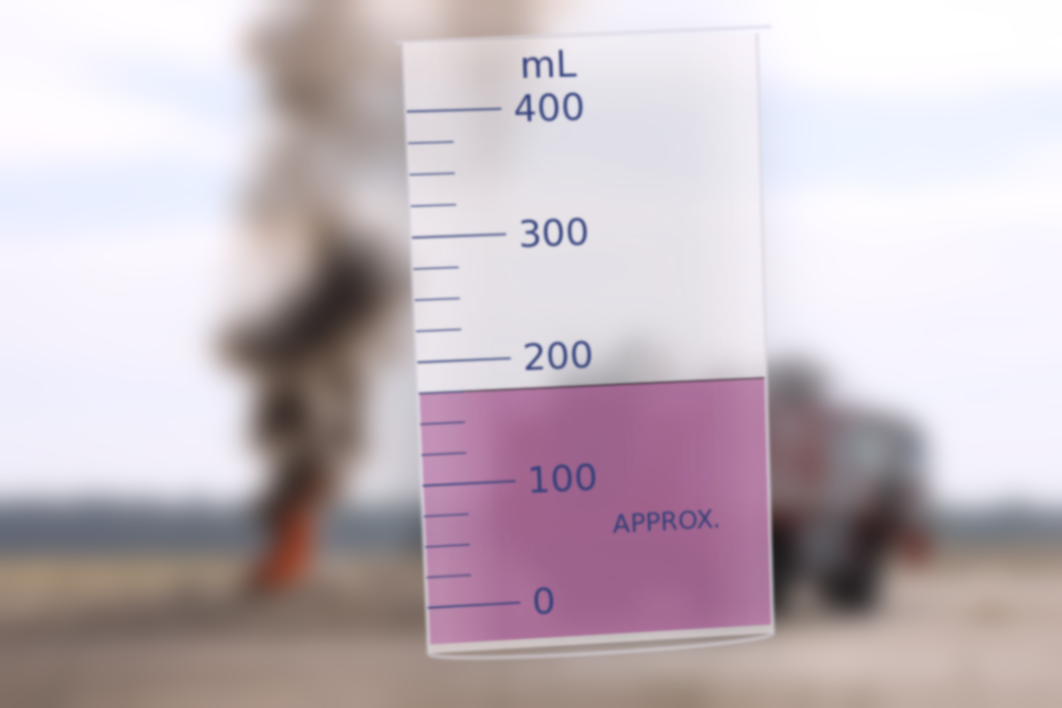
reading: {"value": 175, "unit": "mL"}
